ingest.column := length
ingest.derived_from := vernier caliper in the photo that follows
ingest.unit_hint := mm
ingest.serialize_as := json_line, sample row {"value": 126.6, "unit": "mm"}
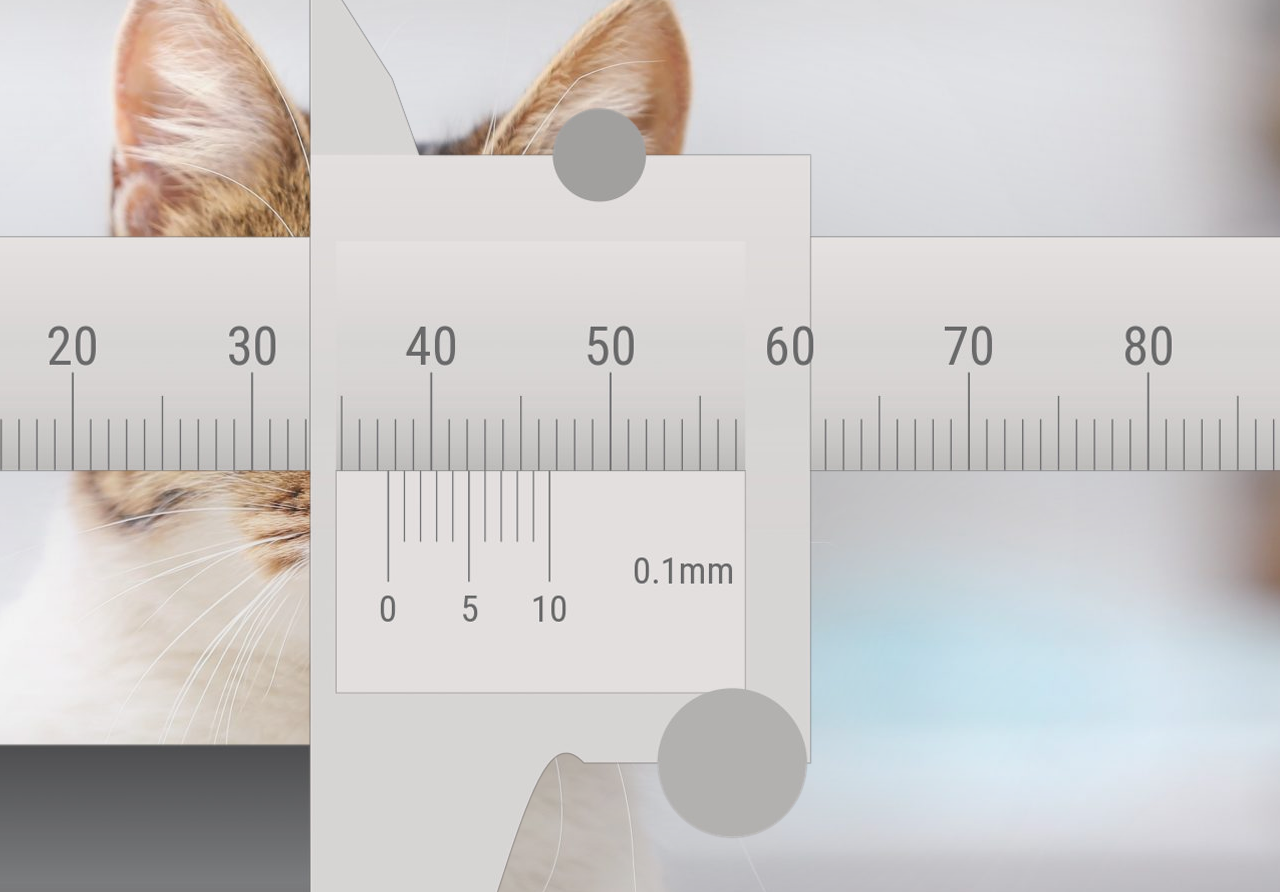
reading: {"value": 37.6, "unit": "mm"}
